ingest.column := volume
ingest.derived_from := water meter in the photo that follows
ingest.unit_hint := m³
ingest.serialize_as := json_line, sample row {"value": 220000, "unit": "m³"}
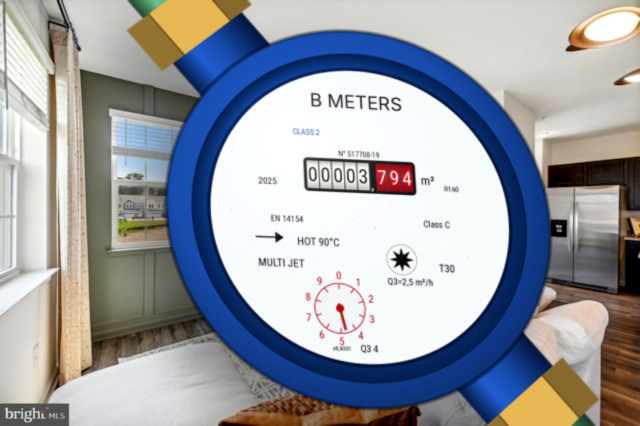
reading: {"value": 3.7944, "unit": "m³"}
